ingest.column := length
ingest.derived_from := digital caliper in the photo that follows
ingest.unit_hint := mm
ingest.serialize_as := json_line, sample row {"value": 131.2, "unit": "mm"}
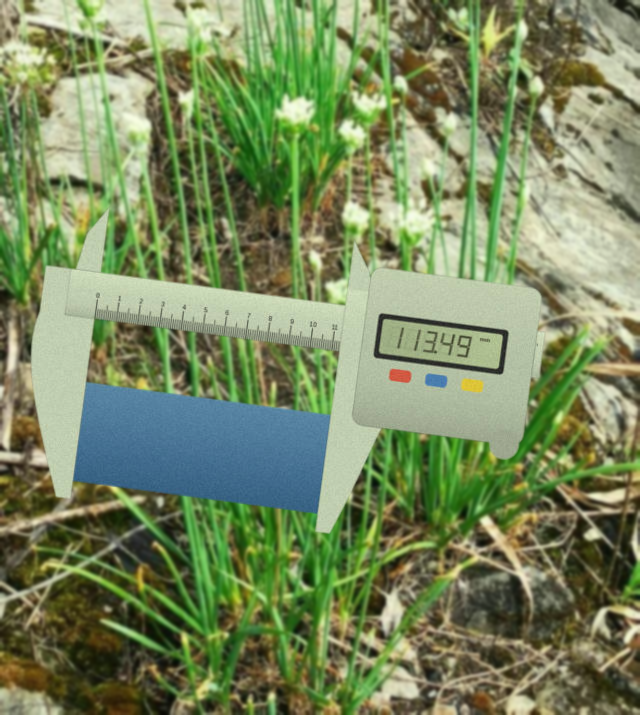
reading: {"value": 113.49, "unit": "mm"}
